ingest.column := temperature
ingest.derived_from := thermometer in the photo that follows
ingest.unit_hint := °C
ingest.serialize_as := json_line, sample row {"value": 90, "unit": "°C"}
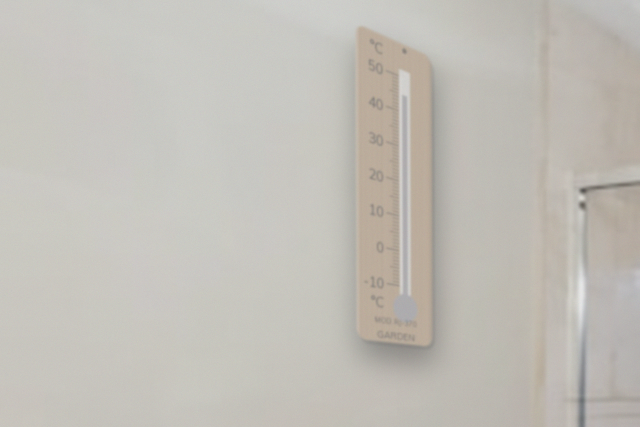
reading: {"value": 45, "unit": "°C"}
